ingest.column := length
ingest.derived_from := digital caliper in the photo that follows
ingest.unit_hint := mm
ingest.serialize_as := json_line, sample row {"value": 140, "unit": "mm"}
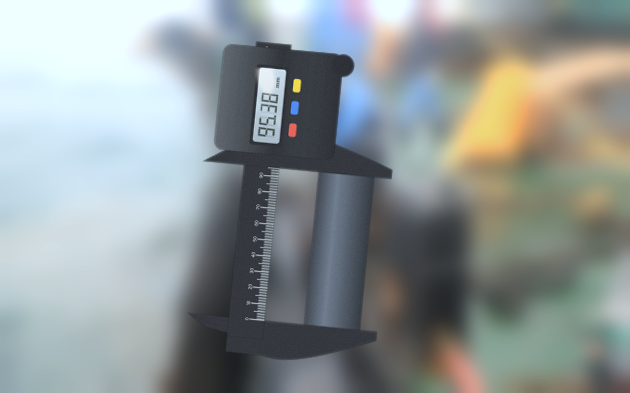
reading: {"value": 95.38, "unit": "mm"}
